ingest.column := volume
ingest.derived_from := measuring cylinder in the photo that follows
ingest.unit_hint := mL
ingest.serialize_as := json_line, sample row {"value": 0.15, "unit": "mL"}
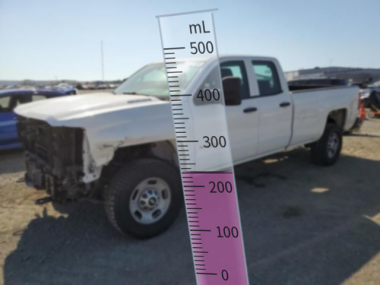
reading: {"value": 230, "unit": "mL"}
